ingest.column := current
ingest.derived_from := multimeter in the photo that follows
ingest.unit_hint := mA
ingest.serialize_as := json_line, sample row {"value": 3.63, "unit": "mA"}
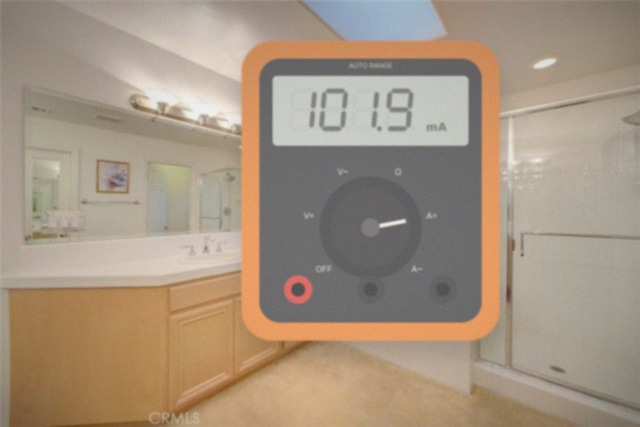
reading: {"value": 101.9, "unit": "mA"}
